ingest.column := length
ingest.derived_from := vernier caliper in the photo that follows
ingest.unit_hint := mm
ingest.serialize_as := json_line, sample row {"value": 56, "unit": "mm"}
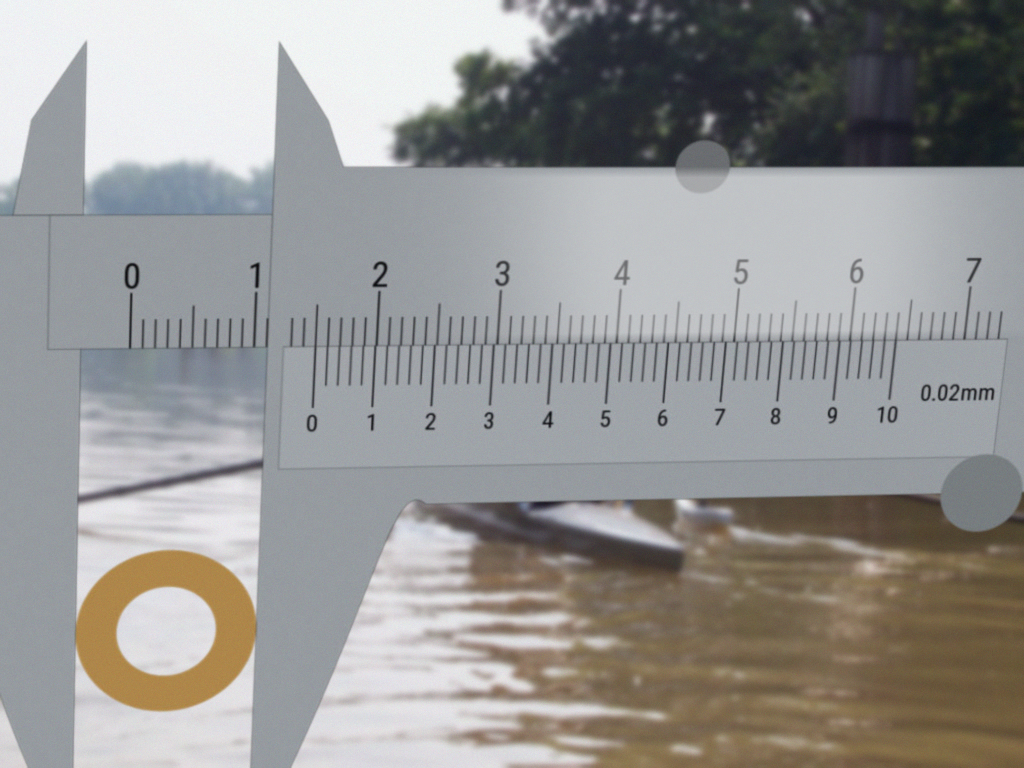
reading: {"value": 15.0, "unit": "mm"}
